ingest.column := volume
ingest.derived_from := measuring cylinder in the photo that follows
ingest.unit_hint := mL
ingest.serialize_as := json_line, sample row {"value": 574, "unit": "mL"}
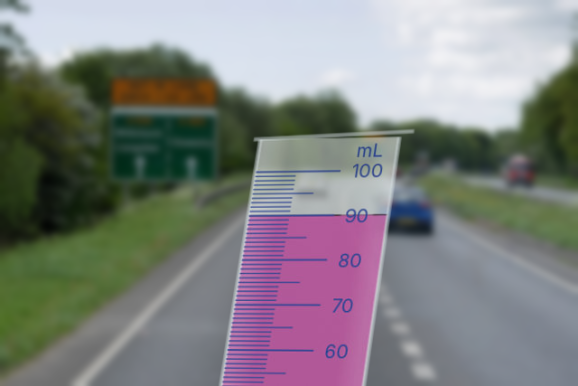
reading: {"value": 90, "unit": "mL"}
